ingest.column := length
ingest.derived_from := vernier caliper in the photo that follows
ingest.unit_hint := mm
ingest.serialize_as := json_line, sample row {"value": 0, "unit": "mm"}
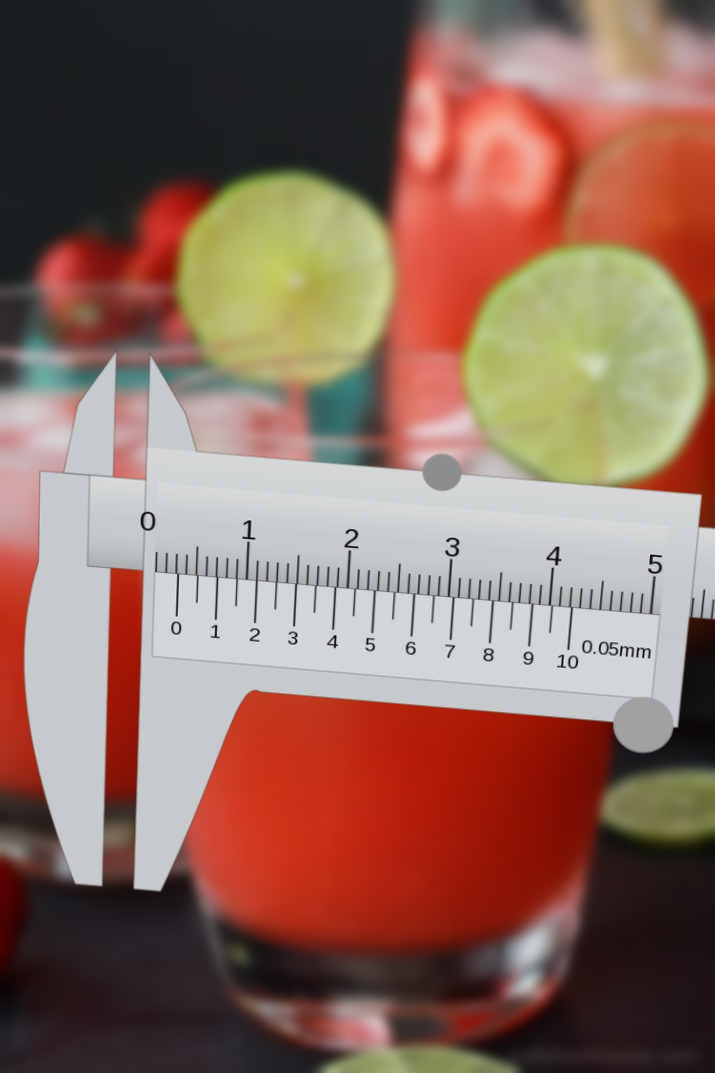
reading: {"value": 3.2, "unit": "mm"}
